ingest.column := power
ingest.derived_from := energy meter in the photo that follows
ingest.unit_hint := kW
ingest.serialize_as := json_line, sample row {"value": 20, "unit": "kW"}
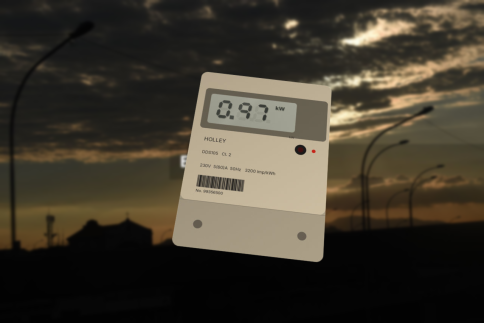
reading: {"value": 0.97, "unit": "kW"}
